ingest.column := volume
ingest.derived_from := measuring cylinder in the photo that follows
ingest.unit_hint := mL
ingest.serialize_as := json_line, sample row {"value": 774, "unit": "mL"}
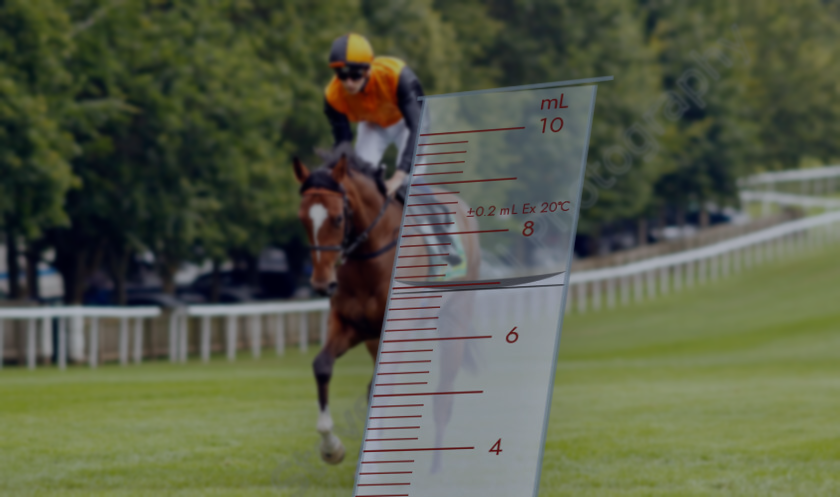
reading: {"value": 6.9, "unit": "mL"}
